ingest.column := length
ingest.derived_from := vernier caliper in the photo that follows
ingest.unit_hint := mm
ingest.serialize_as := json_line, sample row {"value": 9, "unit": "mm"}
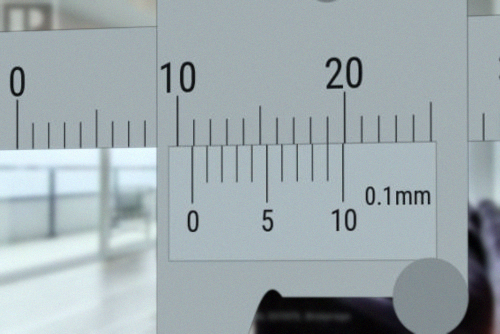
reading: {"value": 10.9, "unit": "mm"}
